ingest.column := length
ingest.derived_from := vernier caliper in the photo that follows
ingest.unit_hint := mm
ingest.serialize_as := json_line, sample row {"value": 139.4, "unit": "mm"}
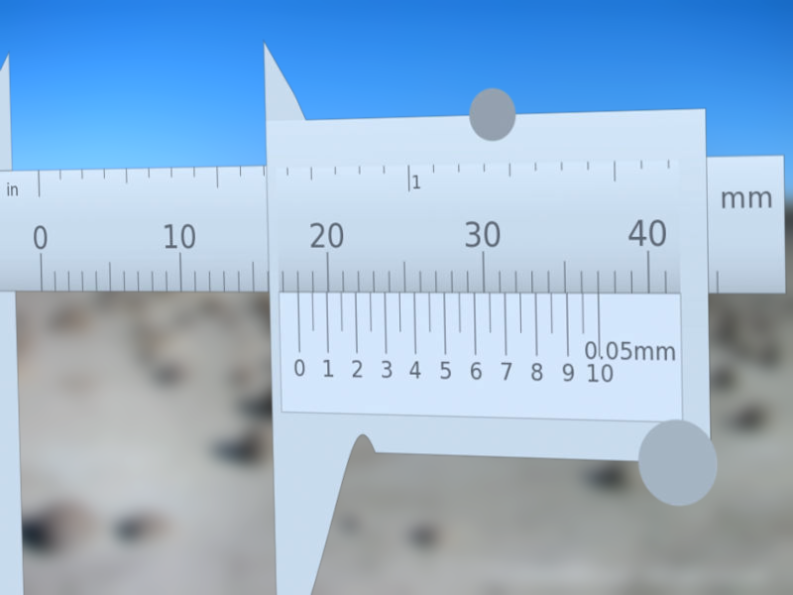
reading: {"value": 18.0, "unit": "mm"}
